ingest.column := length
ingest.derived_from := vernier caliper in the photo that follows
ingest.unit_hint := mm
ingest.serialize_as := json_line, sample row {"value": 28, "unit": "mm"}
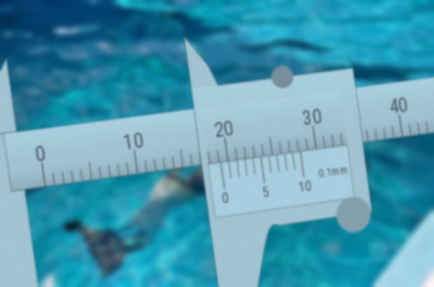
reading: {"value": 19.2, "unit": "mm"}
